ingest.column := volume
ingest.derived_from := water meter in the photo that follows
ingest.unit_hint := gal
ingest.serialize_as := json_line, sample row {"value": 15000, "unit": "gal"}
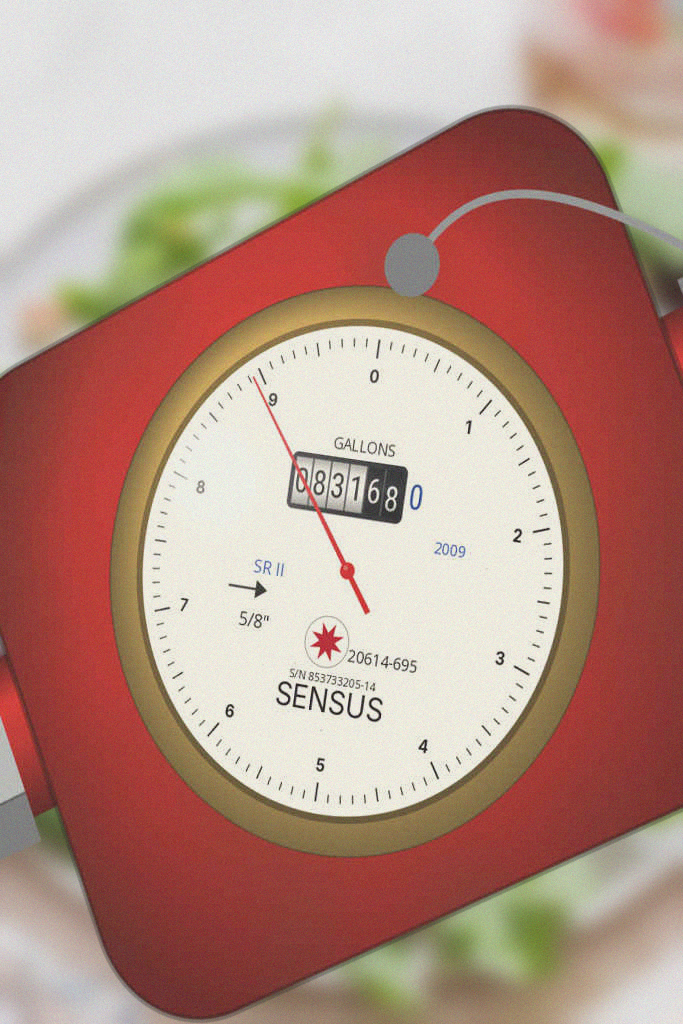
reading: {"value": 831678.9, "unit": "gal"}
